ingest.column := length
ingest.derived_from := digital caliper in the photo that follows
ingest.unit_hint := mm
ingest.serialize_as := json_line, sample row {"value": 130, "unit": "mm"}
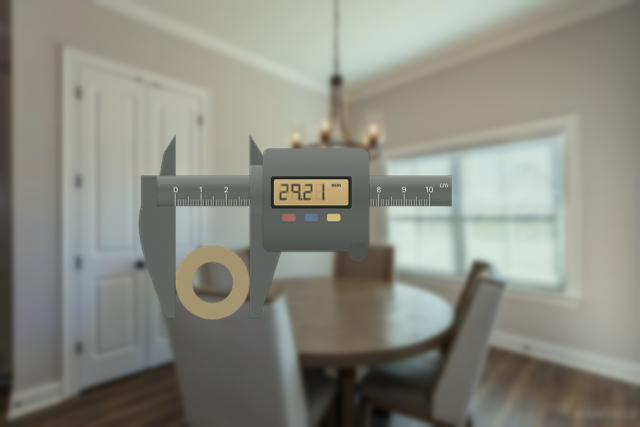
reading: {"value": 29.21, "unit": "mm"}
